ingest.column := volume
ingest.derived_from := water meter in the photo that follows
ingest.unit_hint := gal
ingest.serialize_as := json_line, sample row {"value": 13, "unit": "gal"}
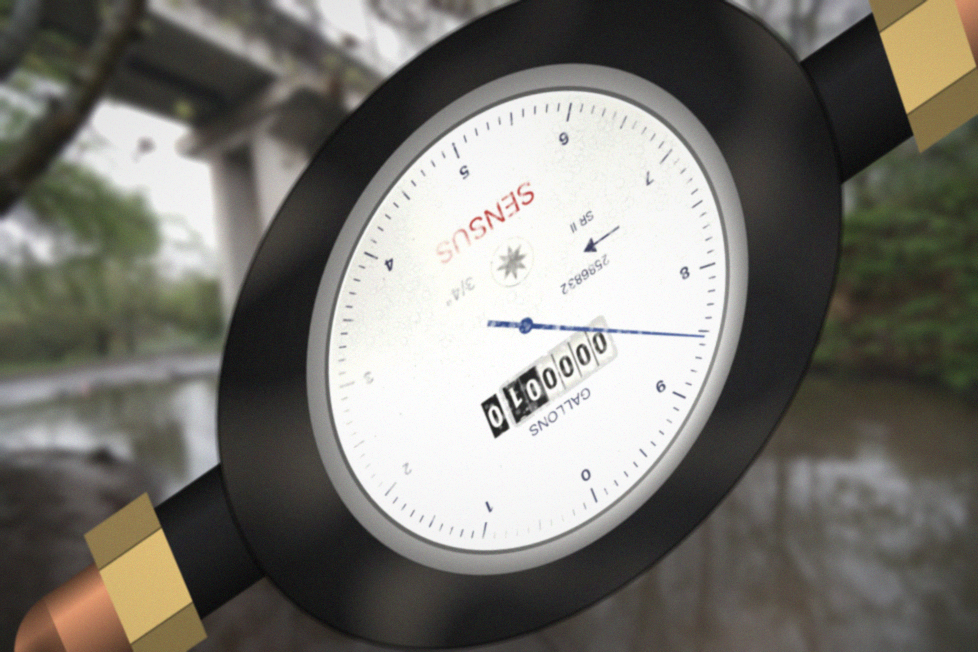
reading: {"value": 8.5, "unit": "gal"}
